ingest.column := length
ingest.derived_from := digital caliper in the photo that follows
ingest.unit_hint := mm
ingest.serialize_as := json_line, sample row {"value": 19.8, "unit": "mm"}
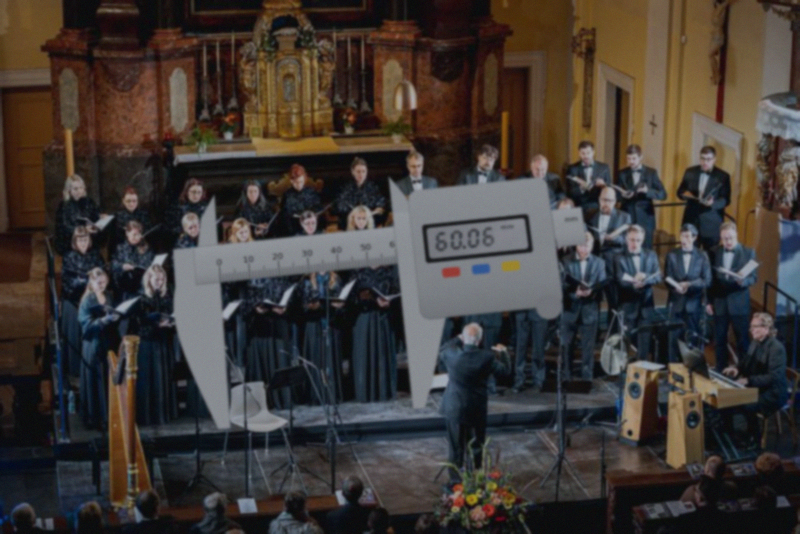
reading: {"value": 60.06, "unit": "mm"}
